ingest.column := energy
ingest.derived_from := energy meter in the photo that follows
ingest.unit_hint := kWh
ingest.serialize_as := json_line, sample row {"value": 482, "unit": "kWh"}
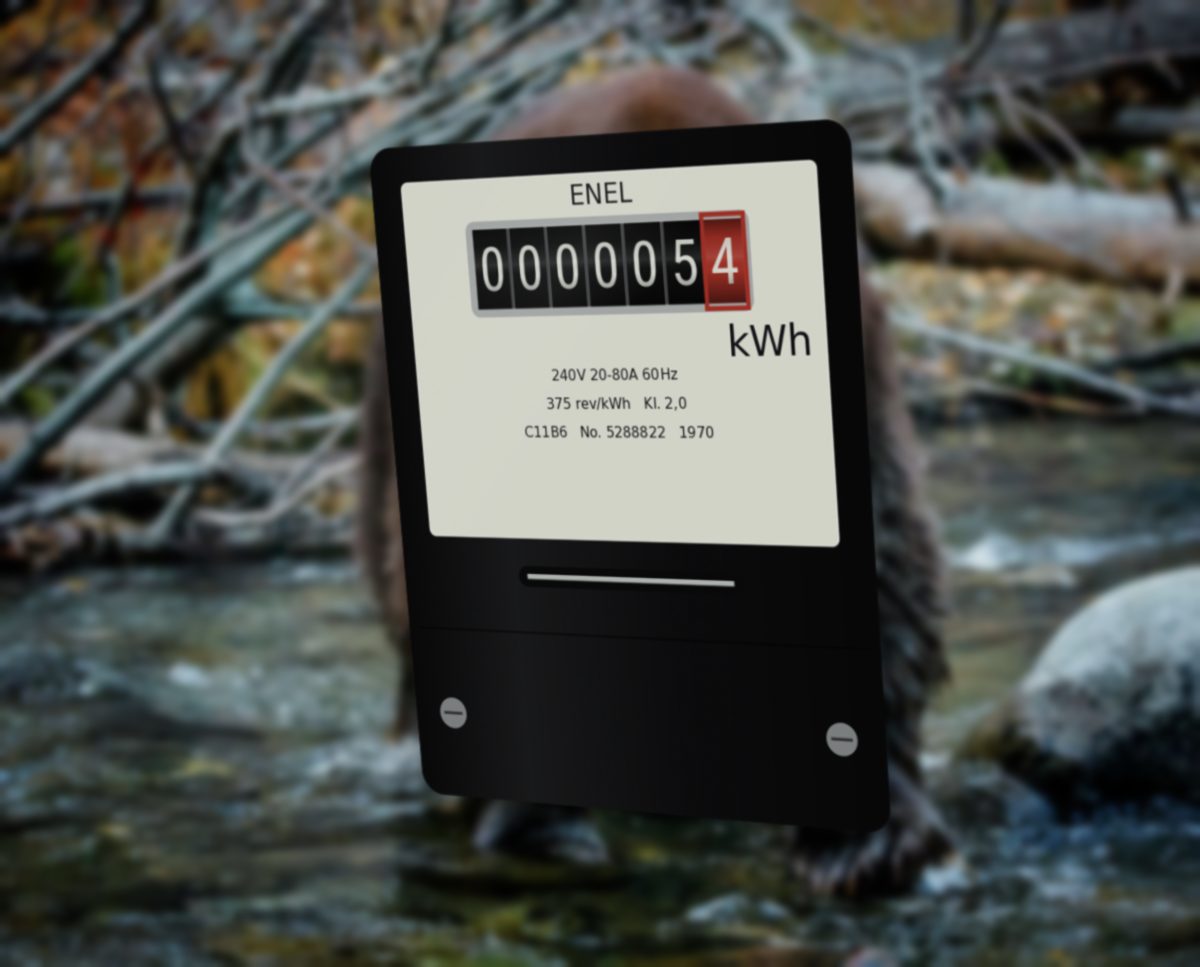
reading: {"value": 5.4, "unit": "kWh"}
